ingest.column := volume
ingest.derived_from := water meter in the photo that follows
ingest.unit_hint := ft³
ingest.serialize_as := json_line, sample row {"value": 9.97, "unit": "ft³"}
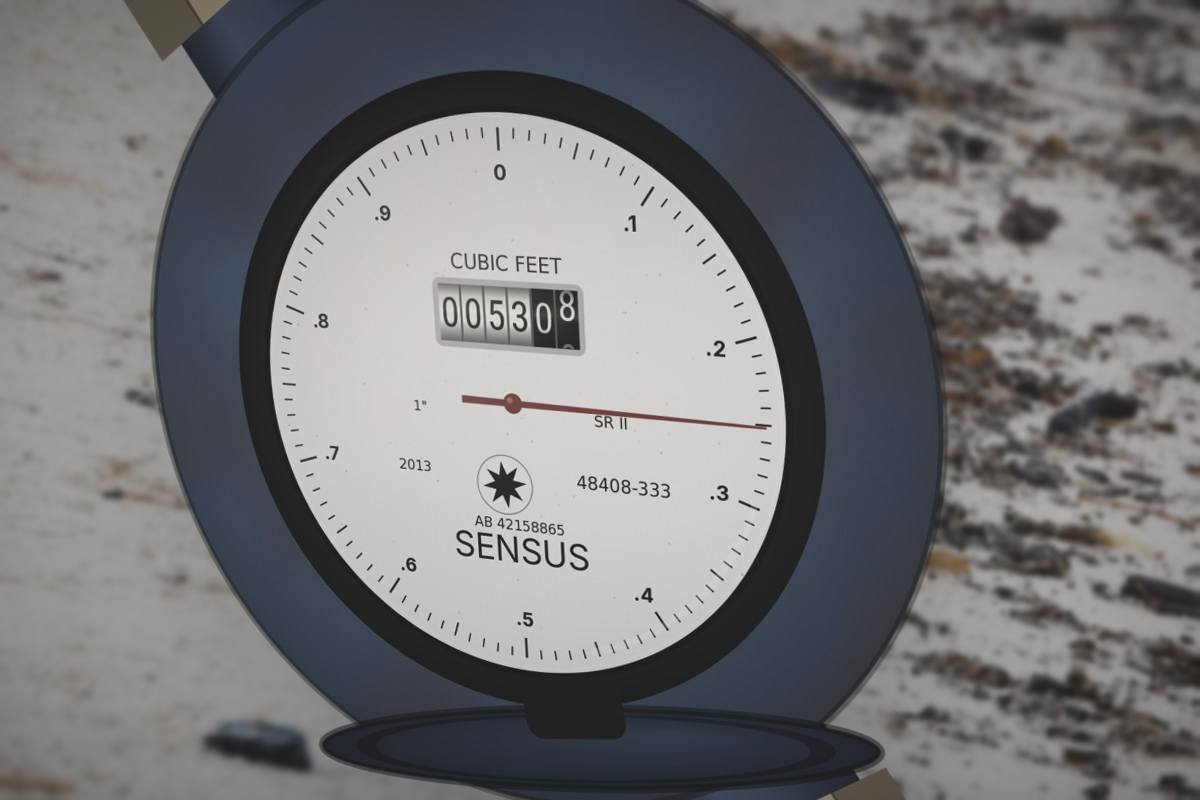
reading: {"value": 5308.25, "unit": "ft³"}
